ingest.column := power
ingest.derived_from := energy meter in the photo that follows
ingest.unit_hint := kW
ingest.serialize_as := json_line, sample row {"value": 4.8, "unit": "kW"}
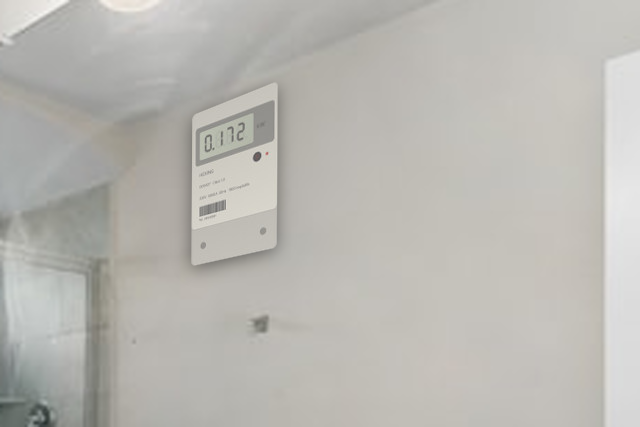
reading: {"value": 0.172, "unit": "kW"}
